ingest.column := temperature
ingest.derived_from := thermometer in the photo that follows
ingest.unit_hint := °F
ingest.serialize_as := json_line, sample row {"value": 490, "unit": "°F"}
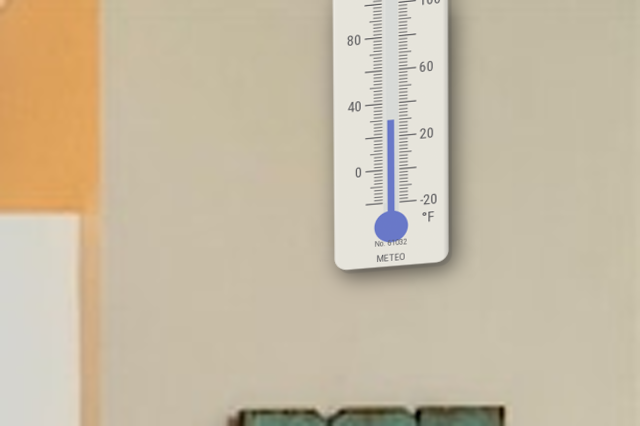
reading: {"value": 30, "unit": "°F"}
